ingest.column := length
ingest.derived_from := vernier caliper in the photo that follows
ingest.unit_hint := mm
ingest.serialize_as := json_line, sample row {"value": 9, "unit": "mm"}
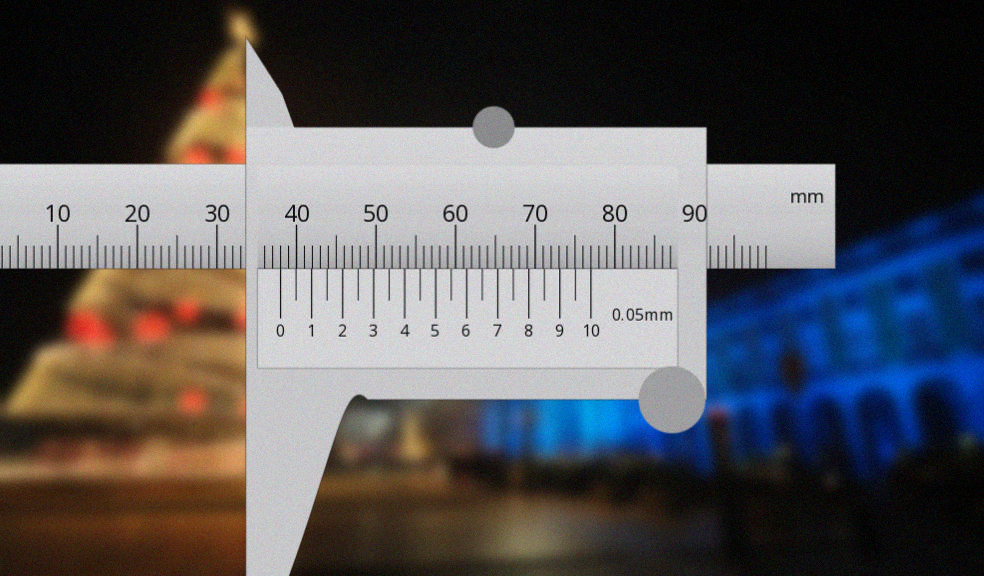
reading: {"value": 38.0, "unit": "mm"}
